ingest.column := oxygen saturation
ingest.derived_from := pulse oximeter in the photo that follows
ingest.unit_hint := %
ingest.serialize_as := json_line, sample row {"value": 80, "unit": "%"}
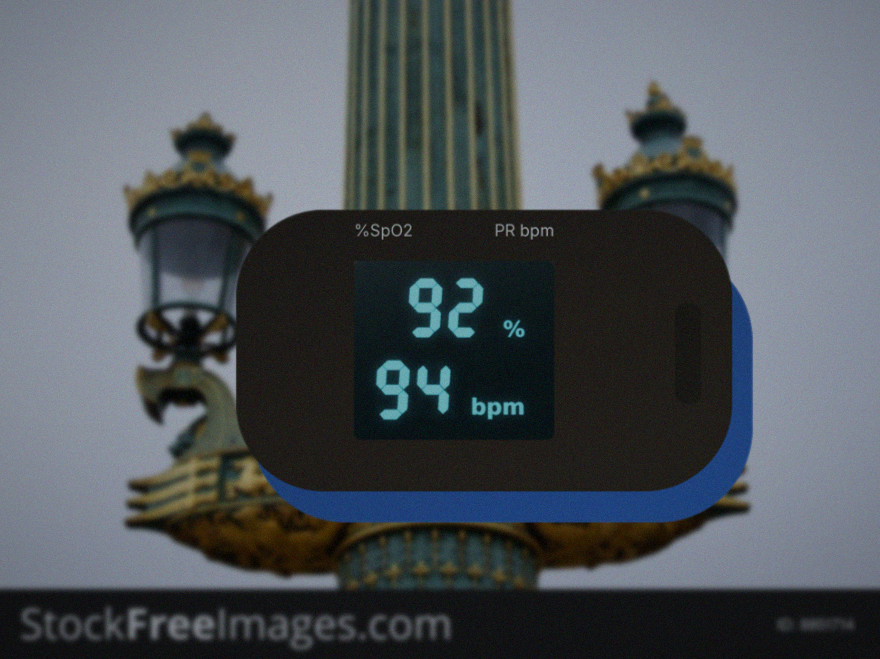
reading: {"value": 92, "unit": "%"}
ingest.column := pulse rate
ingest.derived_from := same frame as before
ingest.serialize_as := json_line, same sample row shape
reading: {"value": 94, "unit": "bpm"}
